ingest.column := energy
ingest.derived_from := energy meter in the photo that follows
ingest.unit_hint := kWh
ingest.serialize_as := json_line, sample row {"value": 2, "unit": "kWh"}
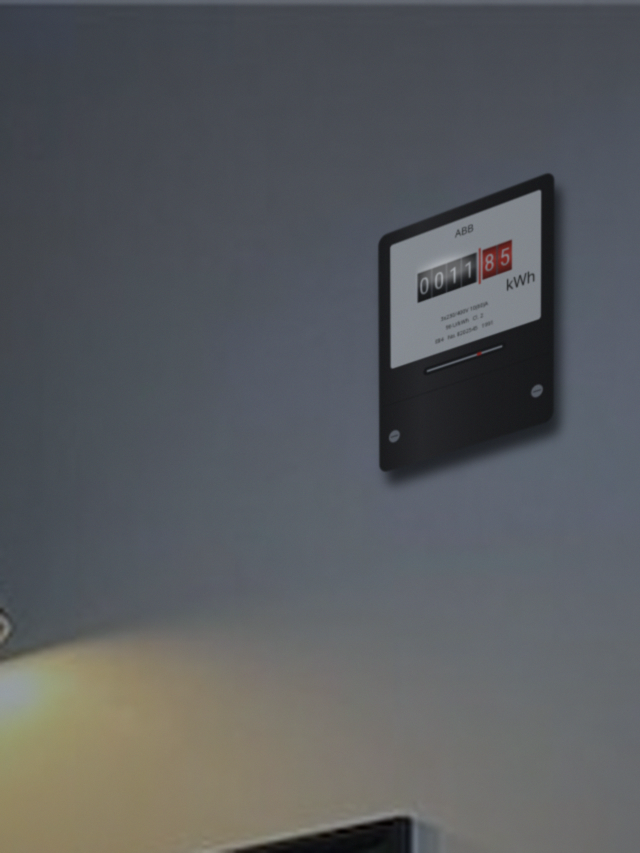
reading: {"value": 11.85, "unit": "kWh"}
